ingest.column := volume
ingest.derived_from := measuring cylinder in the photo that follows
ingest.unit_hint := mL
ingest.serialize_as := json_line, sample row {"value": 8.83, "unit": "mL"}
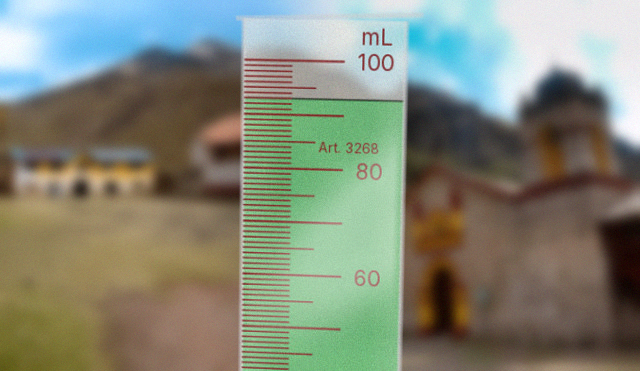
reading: {"value": 93, "unit": "mL"}
